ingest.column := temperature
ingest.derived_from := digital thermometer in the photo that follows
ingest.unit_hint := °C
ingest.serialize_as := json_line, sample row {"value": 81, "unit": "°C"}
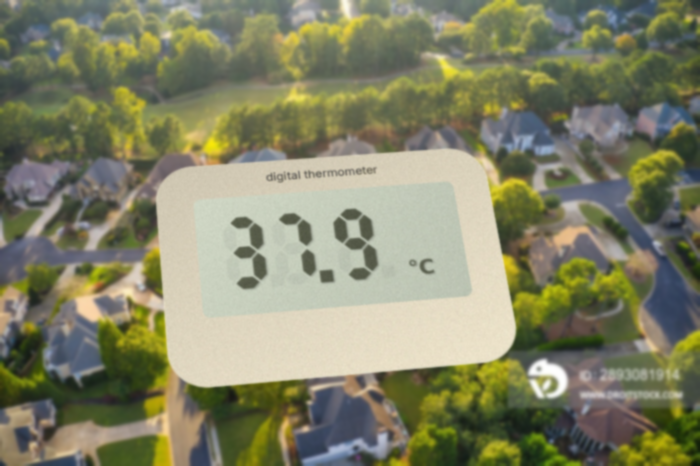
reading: {"value": 37.9, "unit": "°C"}
